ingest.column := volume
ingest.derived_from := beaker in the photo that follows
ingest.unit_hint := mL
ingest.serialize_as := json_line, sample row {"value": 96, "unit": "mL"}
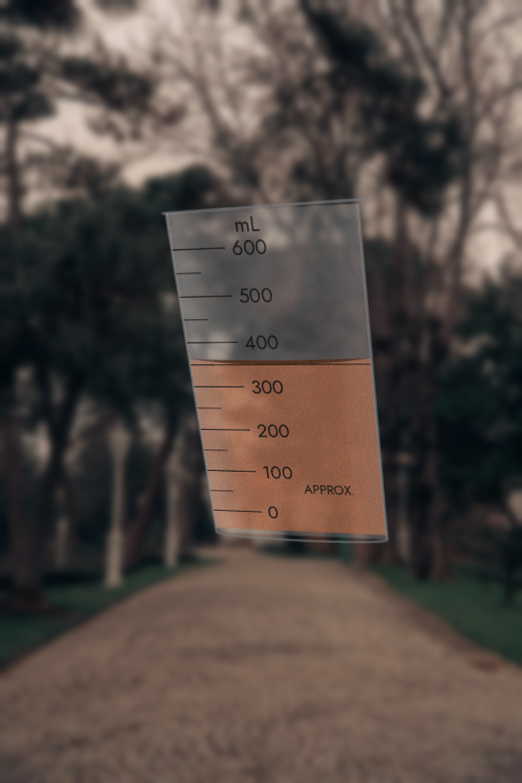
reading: {"value": 350, "unit": "mL"}
